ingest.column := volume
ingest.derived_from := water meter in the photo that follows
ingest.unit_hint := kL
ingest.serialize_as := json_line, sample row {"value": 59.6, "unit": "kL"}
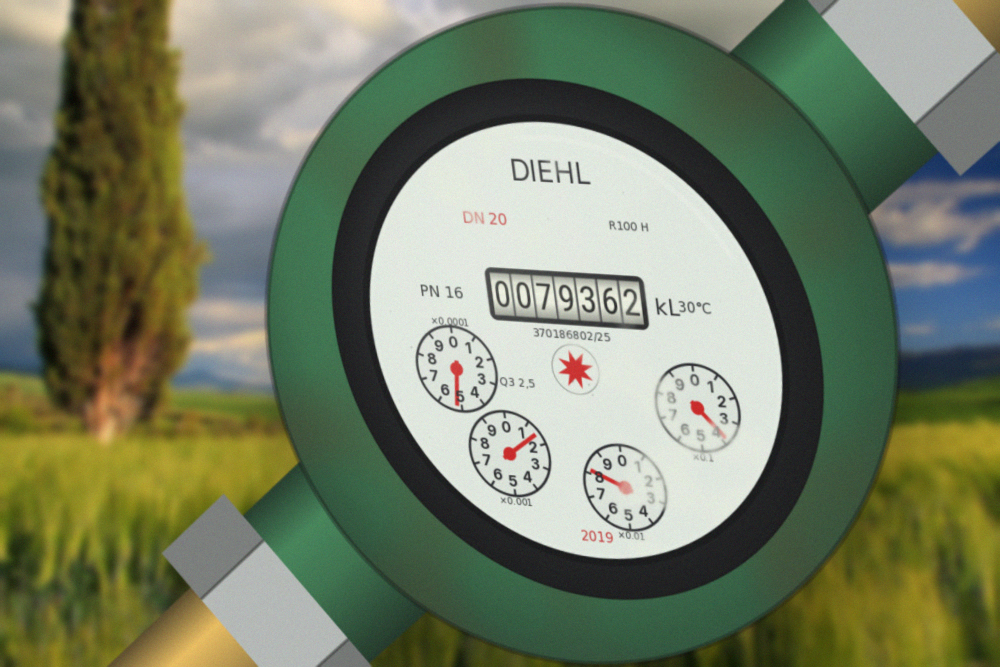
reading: {"value": 79362.3815, "unit": "kL"}
